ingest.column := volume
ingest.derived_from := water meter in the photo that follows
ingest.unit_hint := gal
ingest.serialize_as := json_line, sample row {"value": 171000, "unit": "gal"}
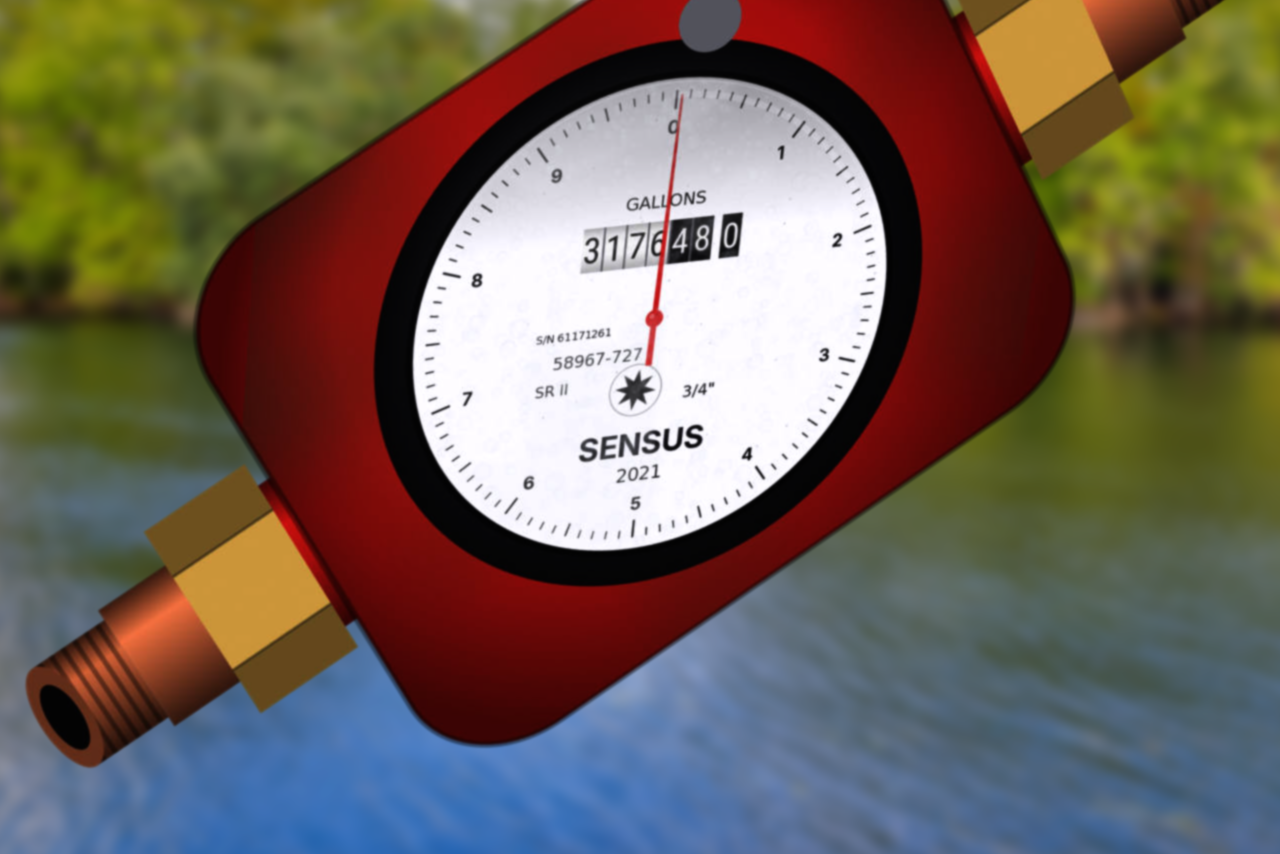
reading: {"value": 3176480.0, "unit": "gal"}
